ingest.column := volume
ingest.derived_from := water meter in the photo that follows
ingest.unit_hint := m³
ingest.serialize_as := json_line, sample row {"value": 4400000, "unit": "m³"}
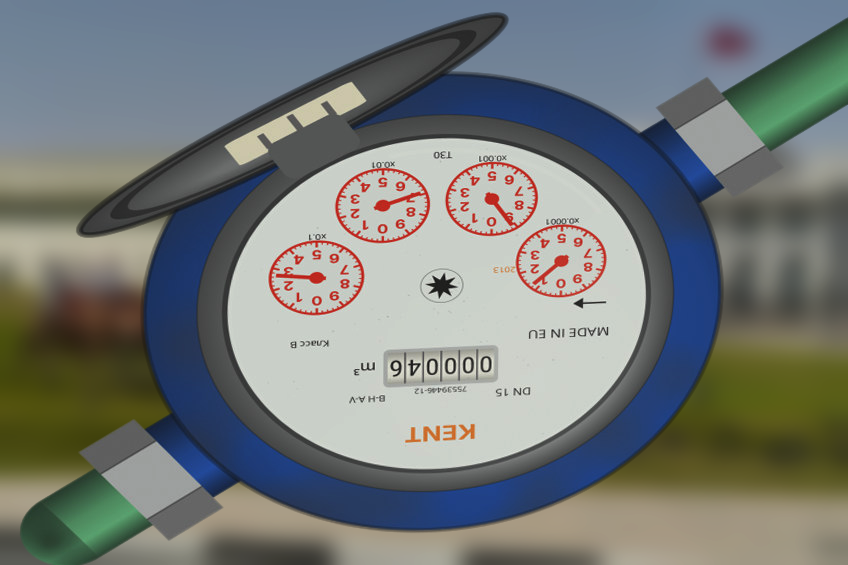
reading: {"value": 46.2691, "unit": "m³"}
